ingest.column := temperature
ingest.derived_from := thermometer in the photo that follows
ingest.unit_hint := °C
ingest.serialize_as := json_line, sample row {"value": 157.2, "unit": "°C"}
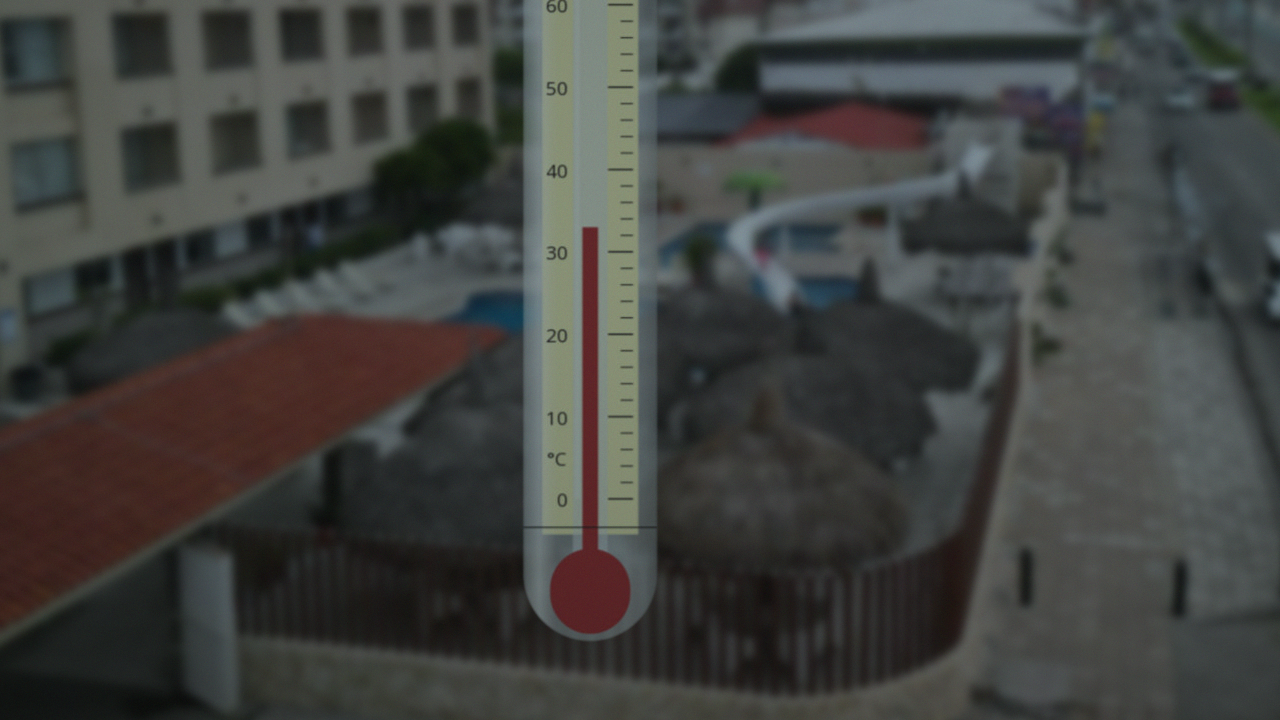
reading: {"value": 33, "unit": "°C"}
